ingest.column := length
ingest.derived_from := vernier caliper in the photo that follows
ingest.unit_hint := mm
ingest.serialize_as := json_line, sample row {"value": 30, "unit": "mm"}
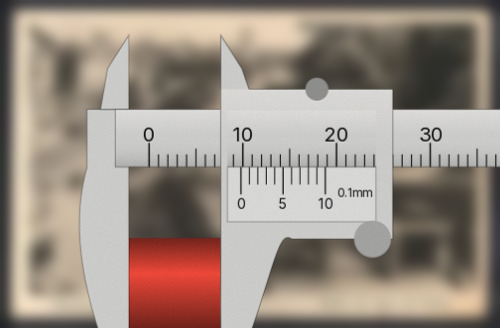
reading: {"value": 9.8, "unit": "mm"}
